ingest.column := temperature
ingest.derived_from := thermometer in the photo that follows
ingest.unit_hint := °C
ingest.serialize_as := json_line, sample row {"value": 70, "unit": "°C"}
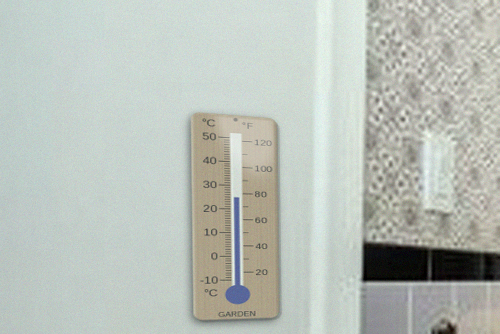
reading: {"value": 25, "unit": "°C"}
